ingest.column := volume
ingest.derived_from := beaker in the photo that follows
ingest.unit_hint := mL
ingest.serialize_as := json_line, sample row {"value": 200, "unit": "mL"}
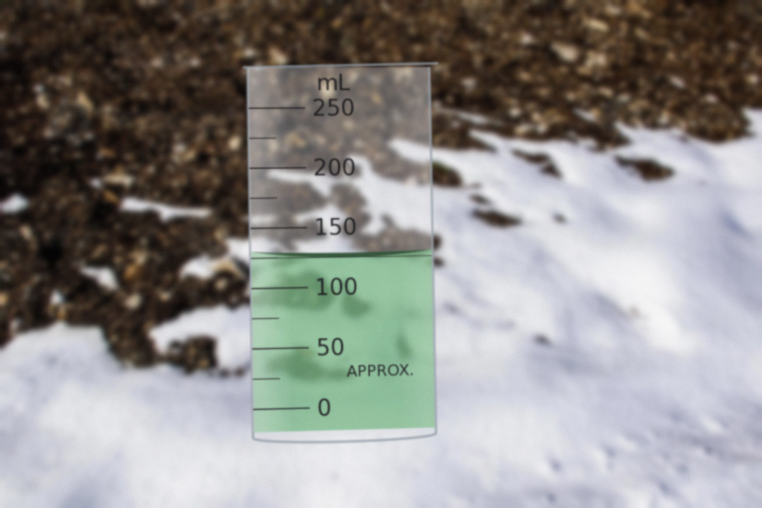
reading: {"value": 125, "unit": "mL"}
